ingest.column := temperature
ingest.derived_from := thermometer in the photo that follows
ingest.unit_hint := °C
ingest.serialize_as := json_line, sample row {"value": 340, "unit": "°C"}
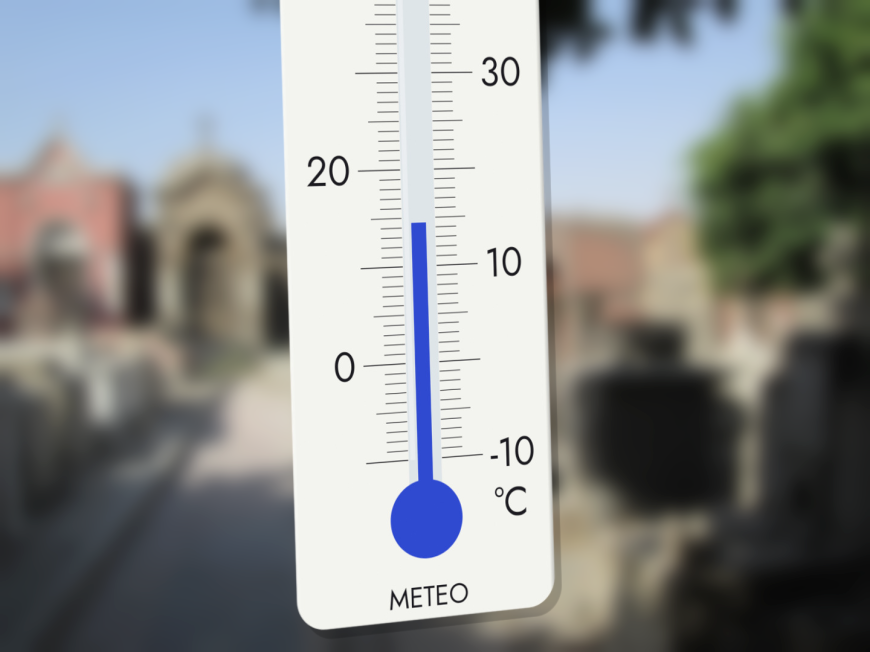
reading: {"value": 14.5, "unit": "°C"}
